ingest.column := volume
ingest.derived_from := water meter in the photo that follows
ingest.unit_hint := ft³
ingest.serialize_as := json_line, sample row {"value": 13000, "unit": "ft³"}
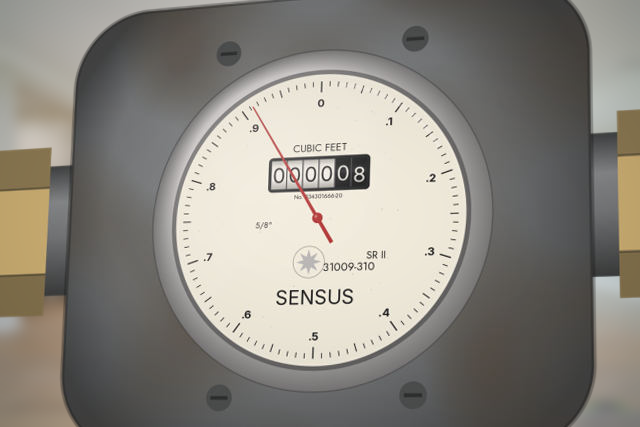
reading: {"value": 7.91, "unit": "ft³"}
